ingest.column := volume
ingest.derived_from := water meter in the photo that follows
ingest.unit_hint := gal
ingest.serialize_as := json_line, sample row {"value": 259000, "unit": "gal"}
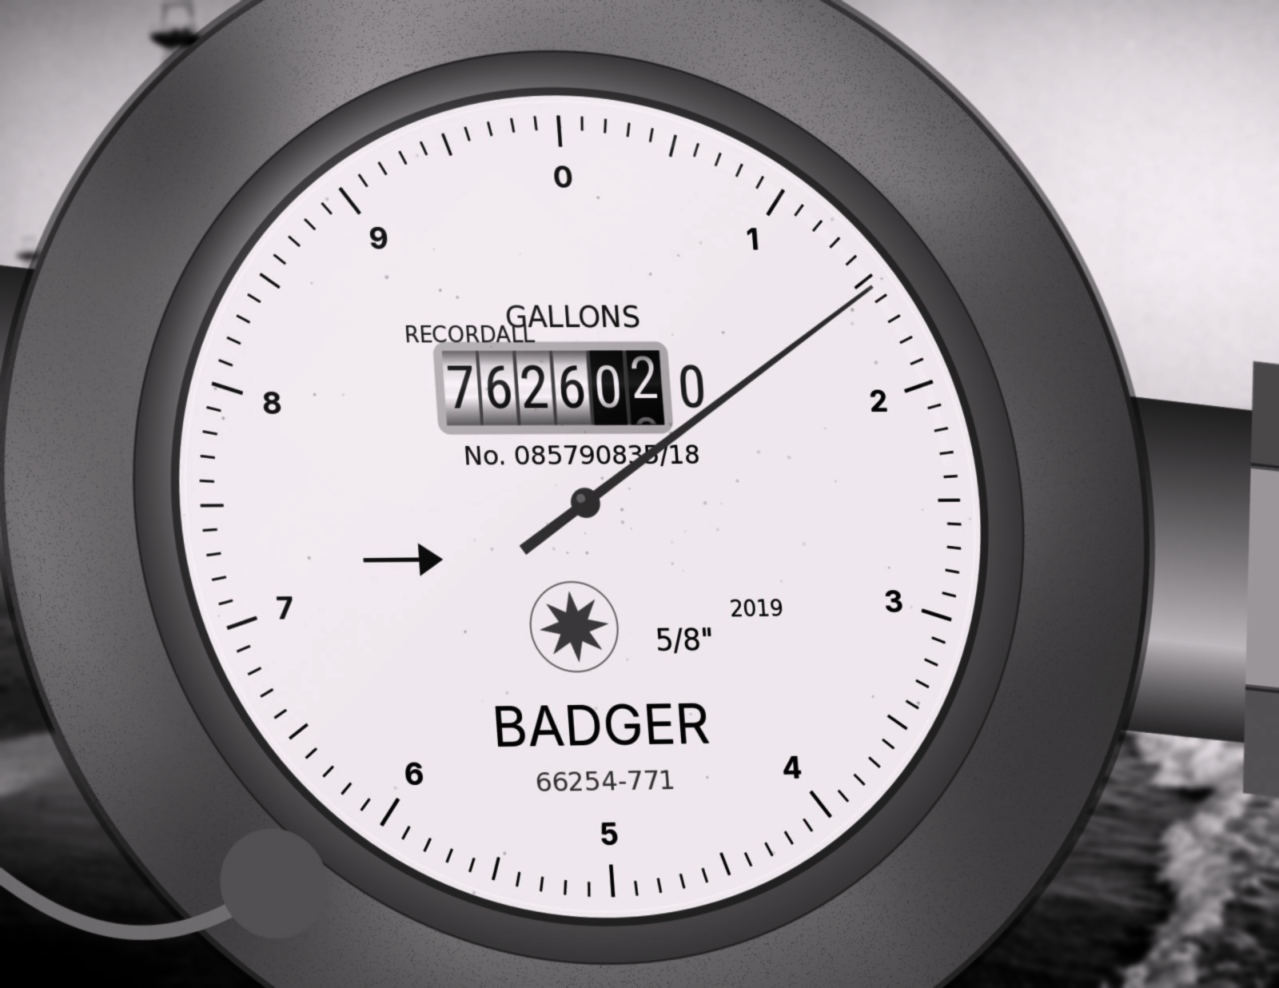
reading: {"value": 7626021.5, "unit": "gal"}
